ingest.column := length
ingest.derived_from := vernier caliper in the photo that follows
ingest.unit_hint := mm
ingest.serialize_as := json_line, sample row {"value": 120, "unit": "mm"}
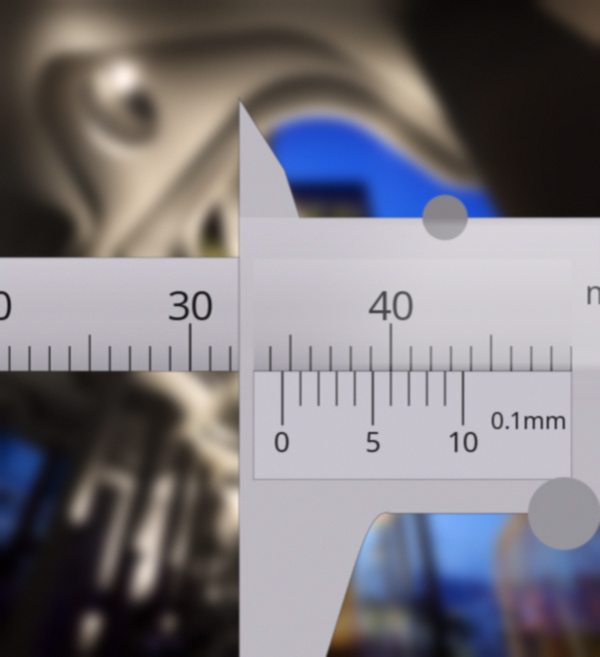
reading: {"value": 34.6, "unit": "mm"}
